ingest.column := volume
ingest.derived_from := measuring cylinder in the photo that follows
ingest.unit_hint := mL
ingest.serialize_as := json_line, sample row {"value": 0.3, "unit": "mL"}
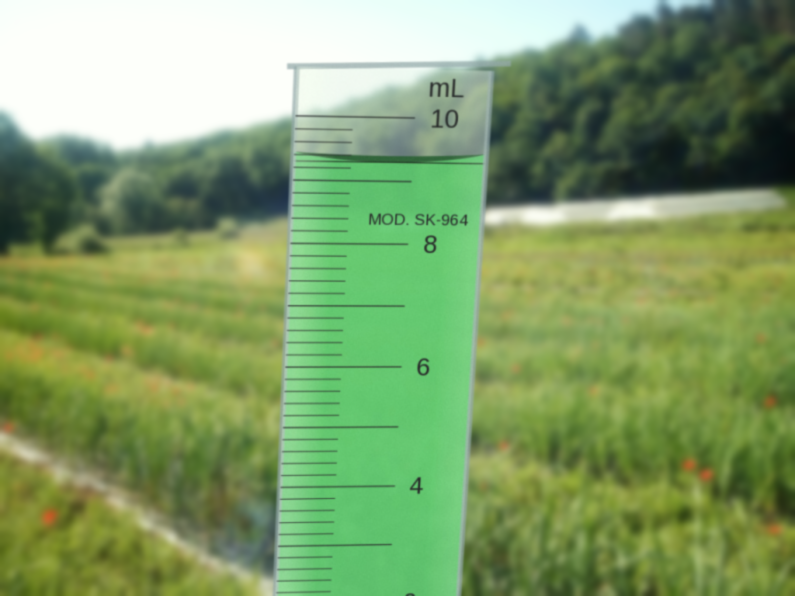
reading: {"value": 9.3, "unit": "mL"}
